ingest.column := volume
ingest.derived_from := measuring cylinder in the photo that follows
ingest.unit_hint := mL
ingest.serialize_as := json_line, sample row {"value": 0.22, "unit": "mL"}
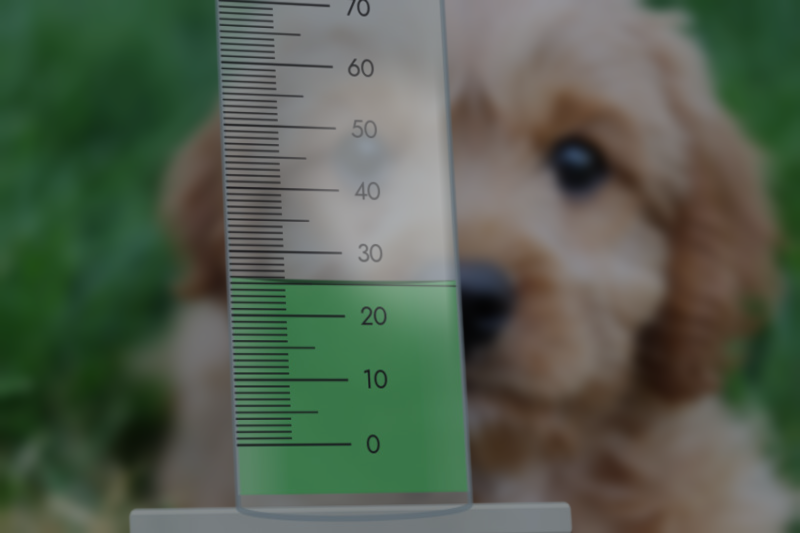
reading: {"value": 25, "unit": "mL"}
